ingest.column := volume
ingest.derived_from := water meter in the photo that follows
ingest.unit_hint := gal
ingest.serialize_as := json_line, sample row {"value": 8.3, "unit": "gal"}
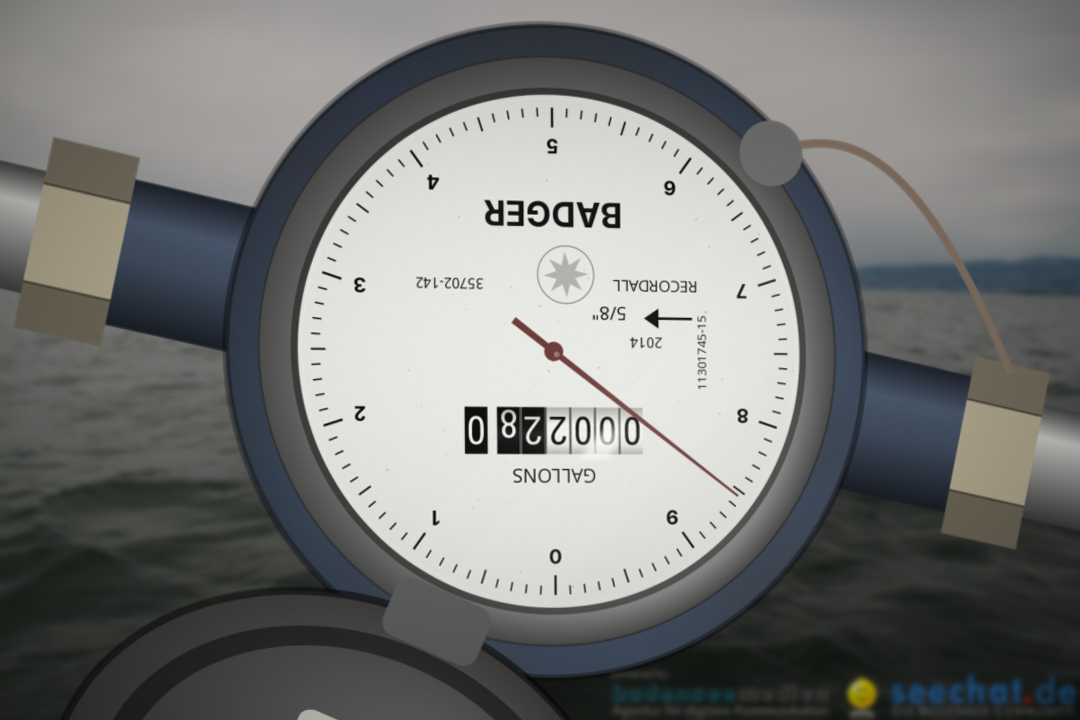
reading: {"value": 2278.5, "unit": "gal"}
